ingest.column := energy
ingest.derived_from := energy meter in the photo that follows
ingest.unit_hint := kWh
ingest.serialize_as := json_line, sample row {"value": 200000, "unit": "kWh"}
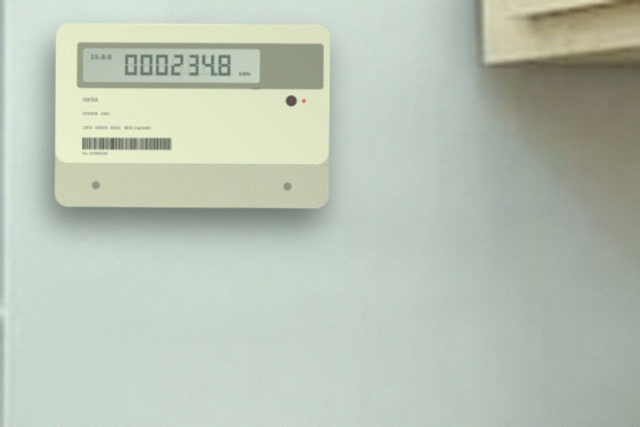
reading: {"value": 234.8, "unit": "kWh"}
